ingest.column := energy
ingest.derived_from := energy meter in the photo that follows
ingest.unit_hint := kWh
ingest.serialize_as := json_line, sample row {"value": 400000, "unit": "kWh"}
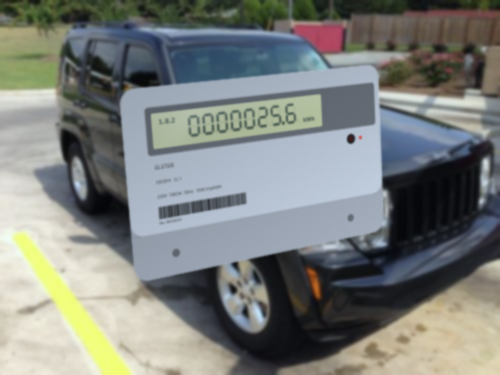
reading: {"value": 25.6, "unit": "kWh"}
